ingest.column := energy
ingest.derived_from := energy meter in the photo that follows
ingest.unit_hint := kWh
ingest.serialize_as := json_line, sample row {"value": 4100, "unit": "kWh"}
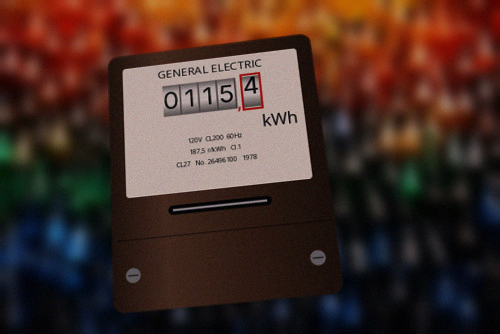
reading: {"value": 115.4, "unit": "kWh"}
